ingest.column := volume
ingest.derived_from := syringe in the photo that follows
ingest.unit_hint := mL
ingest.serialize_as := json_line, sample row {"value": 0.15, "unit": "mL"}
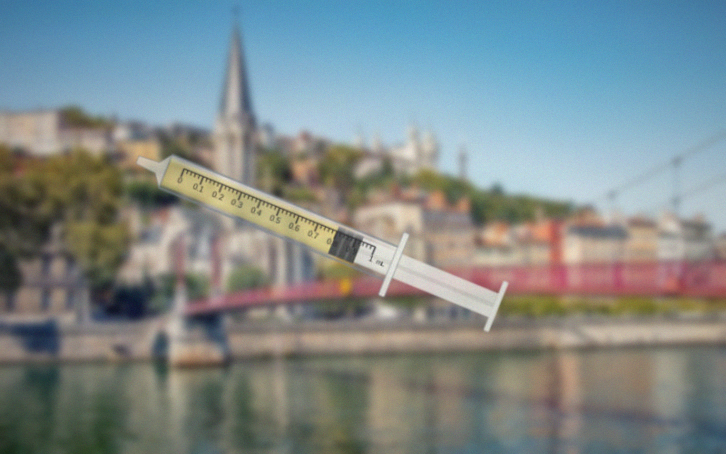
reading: {"value": 0.8, "unit": "mL"}
